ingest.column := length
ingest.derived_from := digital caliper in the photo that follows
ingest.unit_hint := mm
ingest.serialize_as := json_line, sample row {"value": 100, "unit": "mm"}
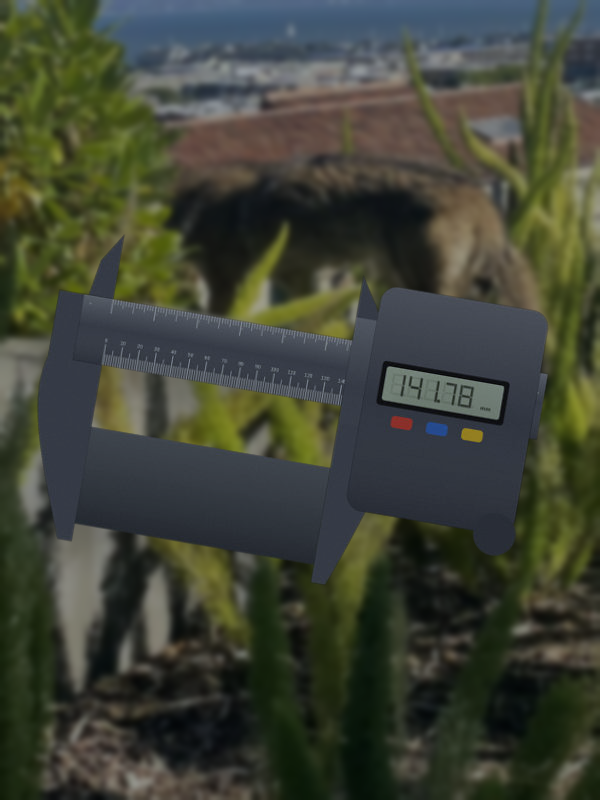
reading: {"value": 141.78, "unit": "mm"}
